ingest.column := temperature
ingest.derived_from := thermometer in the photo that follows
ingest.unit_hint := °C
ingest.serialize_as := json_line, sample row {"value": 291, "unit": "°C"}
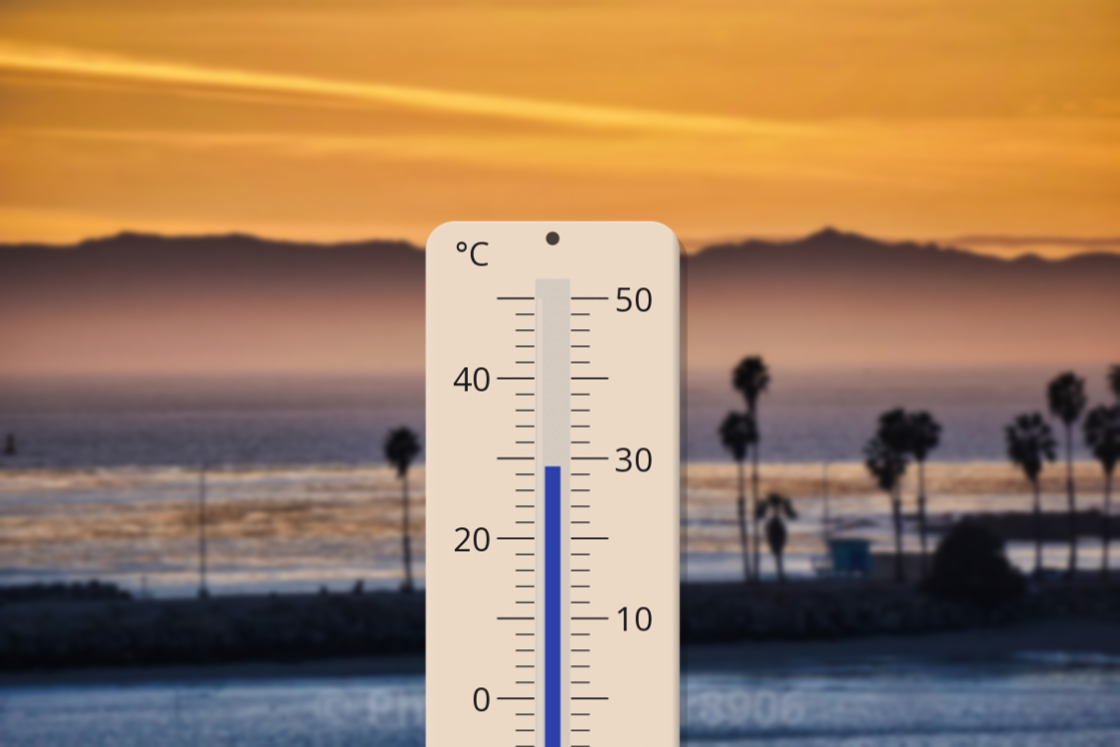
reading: {"value": 29, "unit": "°C"}
